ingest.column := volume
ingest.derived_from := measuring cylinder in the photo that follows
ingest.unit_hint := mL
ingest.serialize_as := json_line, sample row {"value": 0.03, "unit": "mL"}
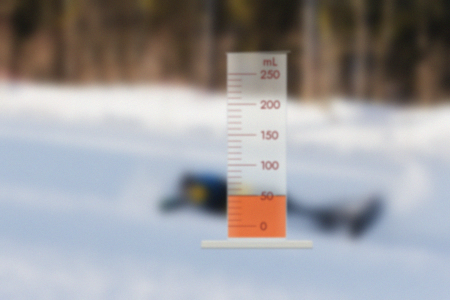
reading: {"value": 50, "unit": "mL"}
